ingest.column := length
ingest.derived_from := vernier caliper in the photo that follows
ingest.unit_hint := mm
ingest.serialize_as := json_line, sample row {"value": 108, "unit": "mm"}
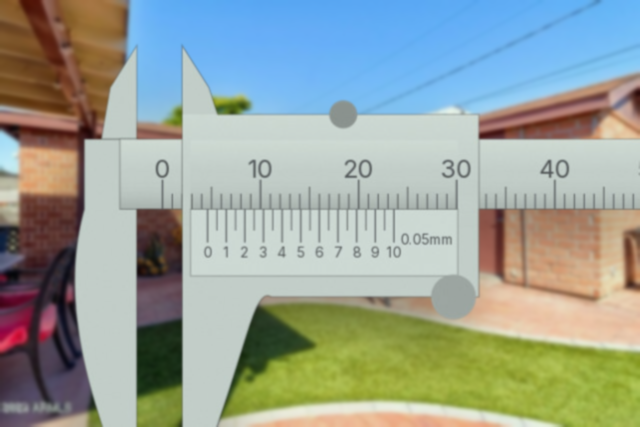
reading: {"value": 4.6, "unit": "mm"}
